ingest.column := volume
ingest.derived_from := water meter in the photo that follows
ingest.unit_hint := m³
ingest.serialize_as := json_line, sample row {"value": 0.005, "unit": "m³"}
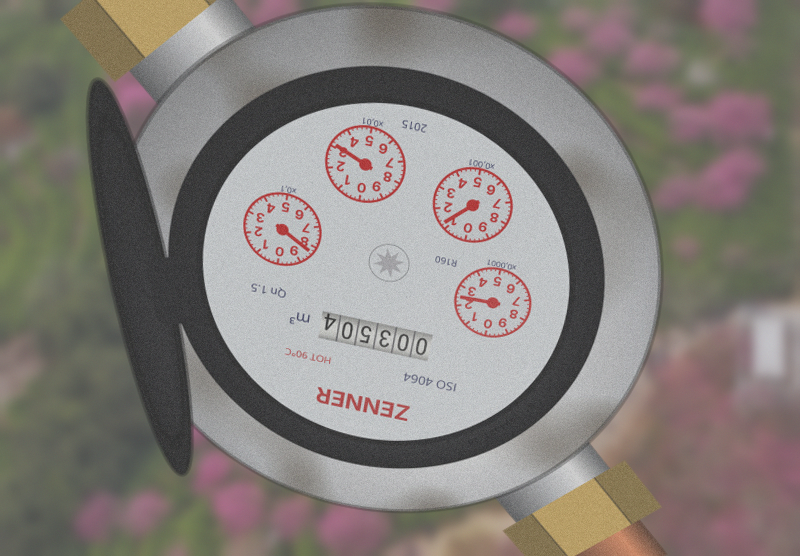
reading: {"value": 3503.8312, "unit": "m³"}
